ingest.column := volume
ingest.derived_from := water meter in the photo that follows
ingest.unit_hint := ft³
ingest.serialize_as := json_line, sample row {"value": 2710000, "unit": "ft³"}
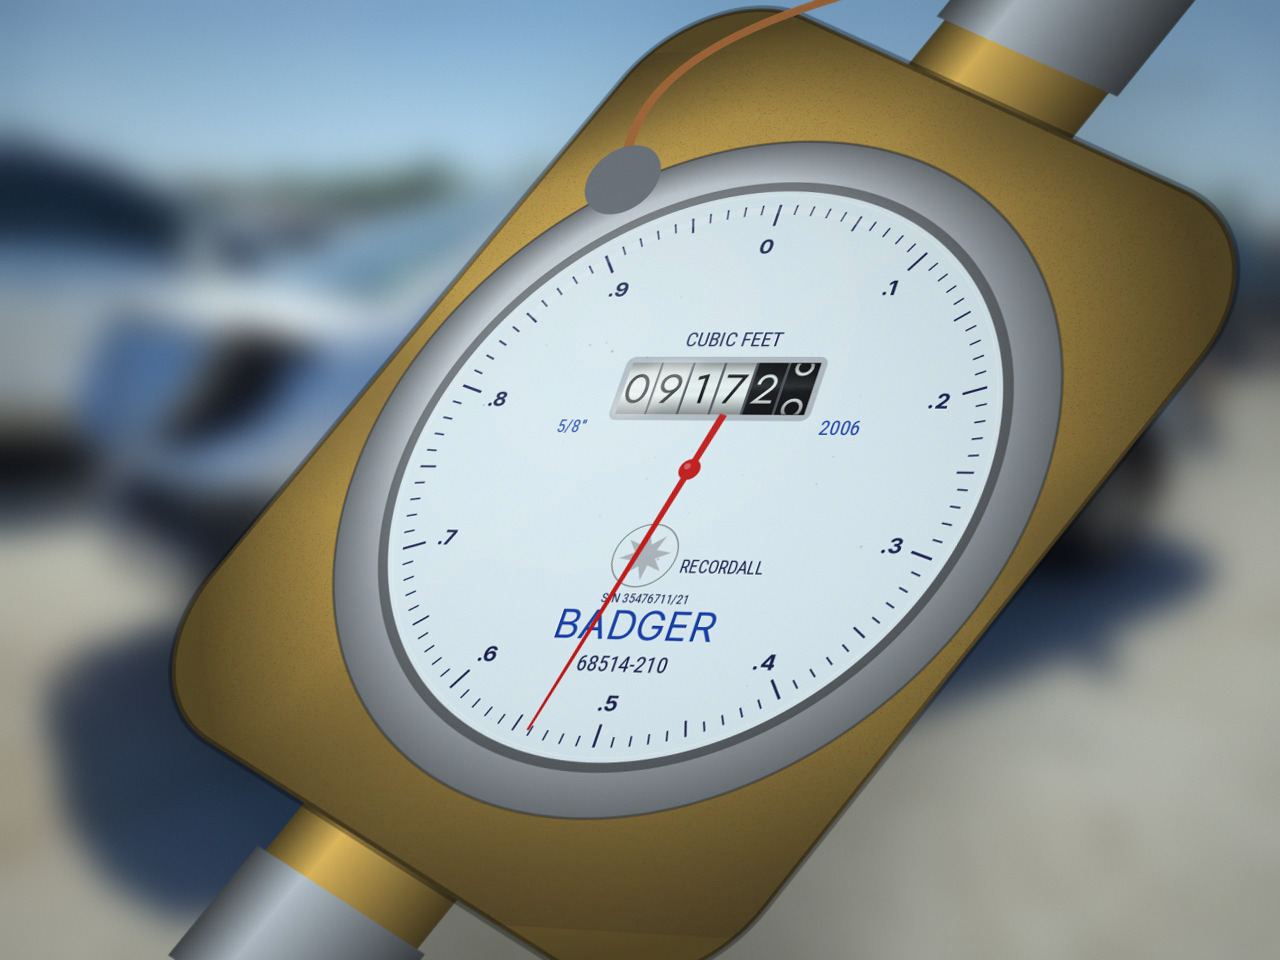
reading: {"value": 91728.54, "unit": "ft³"}
